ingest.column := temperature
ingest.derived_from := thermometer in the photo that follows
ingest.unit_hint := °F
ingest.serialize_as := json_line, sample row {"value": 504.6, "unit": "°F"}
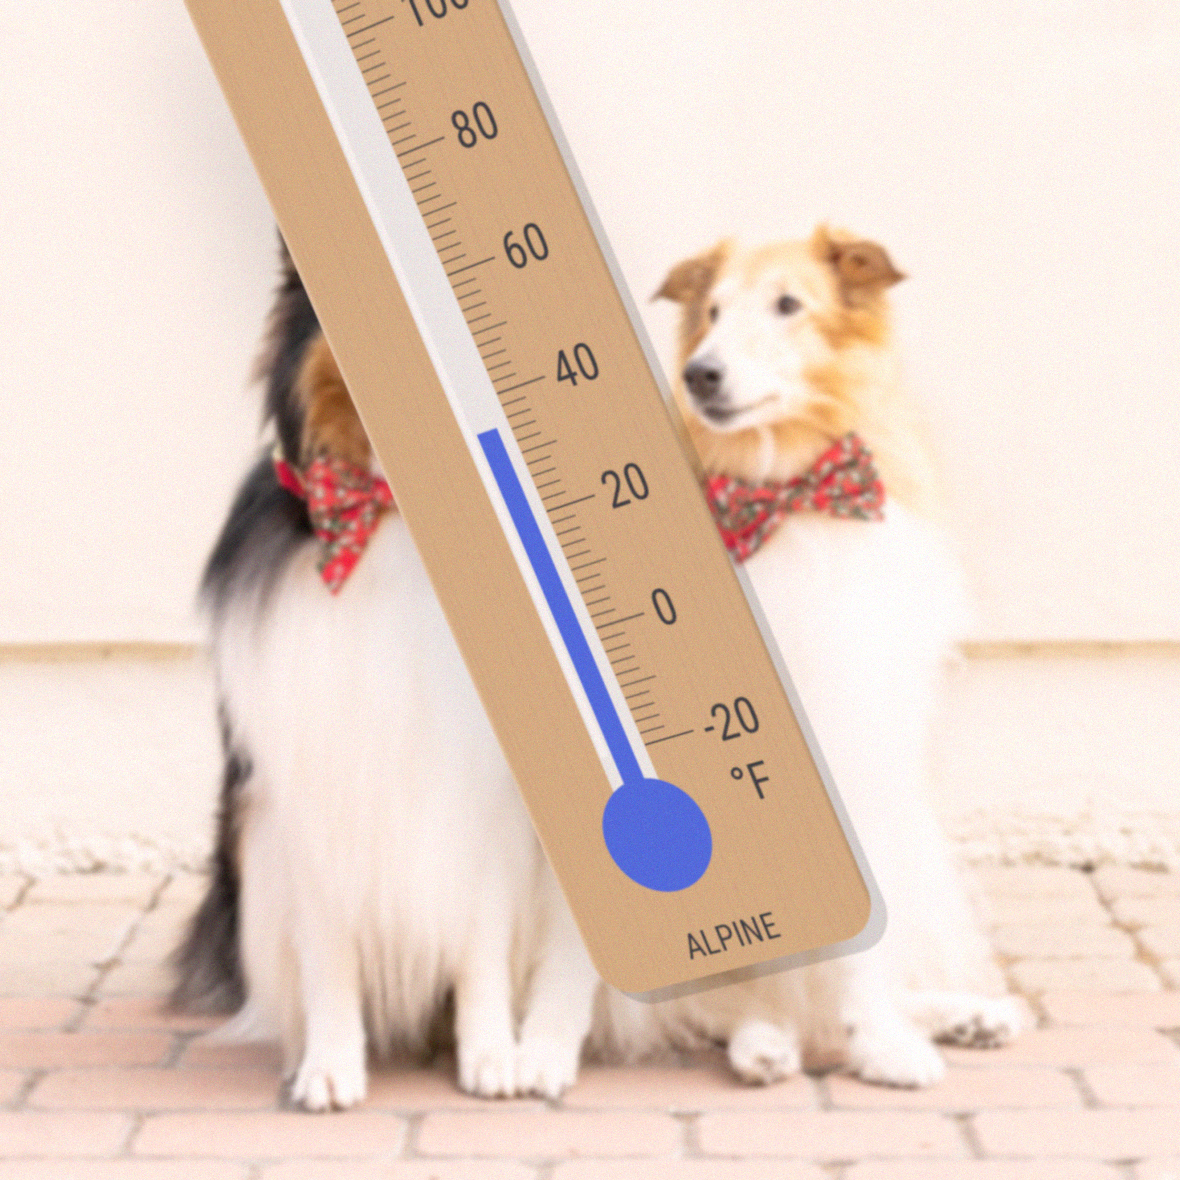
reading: {"value": 35, "unit": "°F"}
